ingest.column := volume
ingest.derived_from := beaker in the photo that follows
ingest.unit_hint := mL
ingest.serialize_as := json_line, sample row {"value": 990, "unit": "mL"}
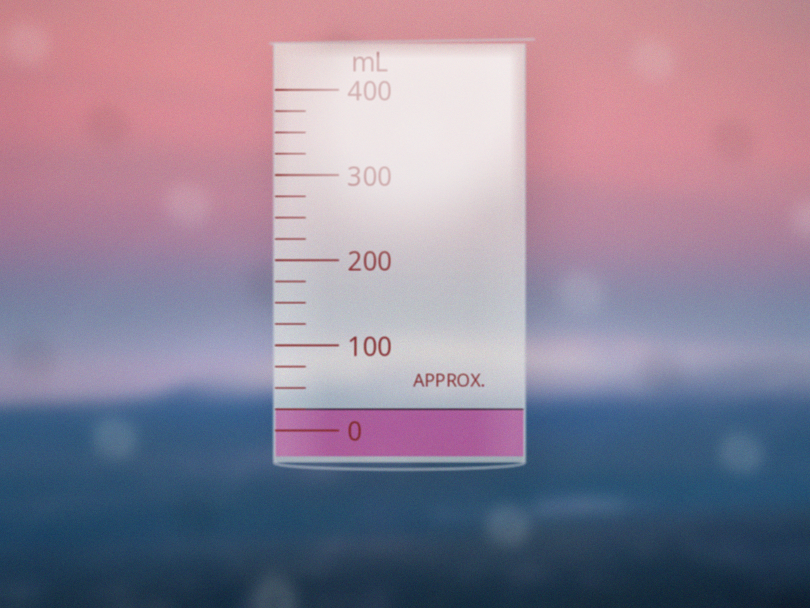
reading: {"value": 25, "unit": "mL"}
